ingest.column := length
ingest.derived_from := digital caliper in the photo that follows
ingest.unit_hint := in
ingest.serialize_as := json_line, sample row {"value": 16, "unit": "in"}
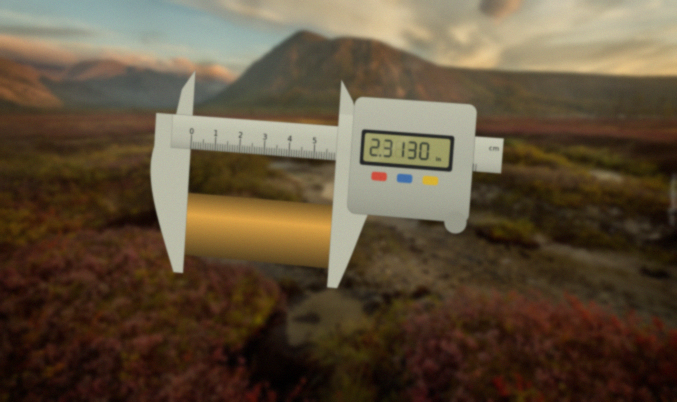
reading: {"value": 2.3130, "unit": "in"}
